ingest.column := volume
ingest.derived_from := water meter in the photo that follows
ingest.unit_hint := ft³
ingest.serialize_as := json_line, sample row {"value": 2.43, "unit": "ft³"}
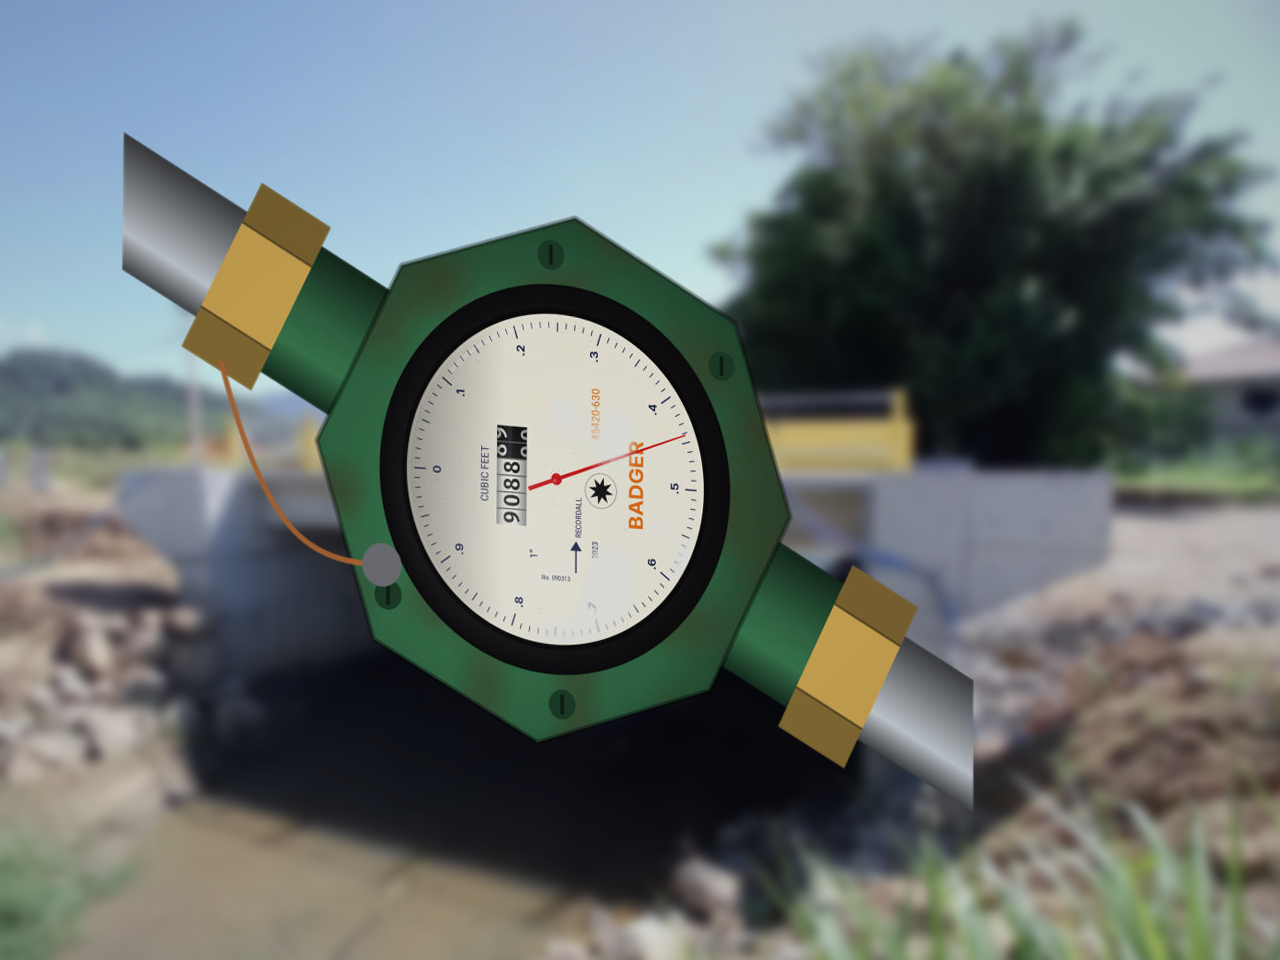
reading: {"value": 908889.44, "unit": "ft³"}
